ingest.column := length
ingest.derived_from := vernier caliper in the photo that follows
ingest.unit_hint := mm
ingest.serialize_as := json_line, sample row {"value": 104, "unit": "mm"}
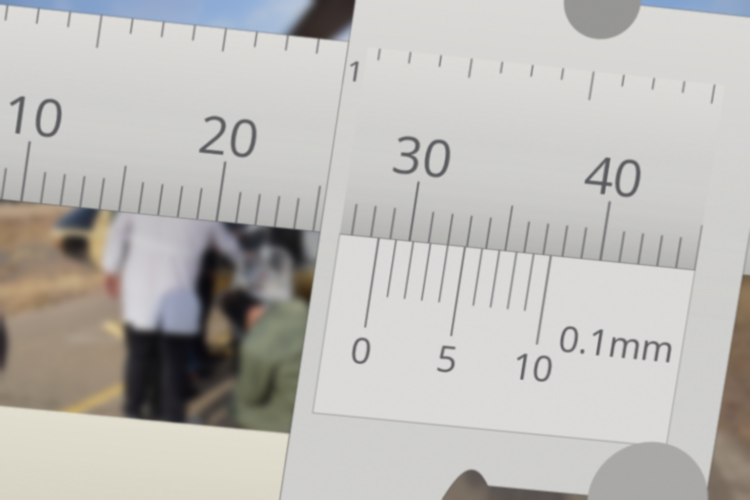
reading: {"value": 28.4, "unit": "mm"}
